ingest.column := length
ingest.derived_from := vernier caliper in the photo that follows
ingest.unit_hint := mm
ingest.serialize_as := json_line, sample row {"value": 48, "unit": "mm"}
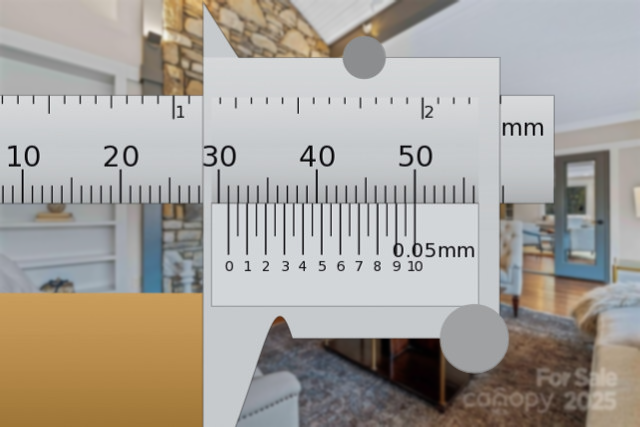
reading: {"value": 31.0, "unit": "mm"}
